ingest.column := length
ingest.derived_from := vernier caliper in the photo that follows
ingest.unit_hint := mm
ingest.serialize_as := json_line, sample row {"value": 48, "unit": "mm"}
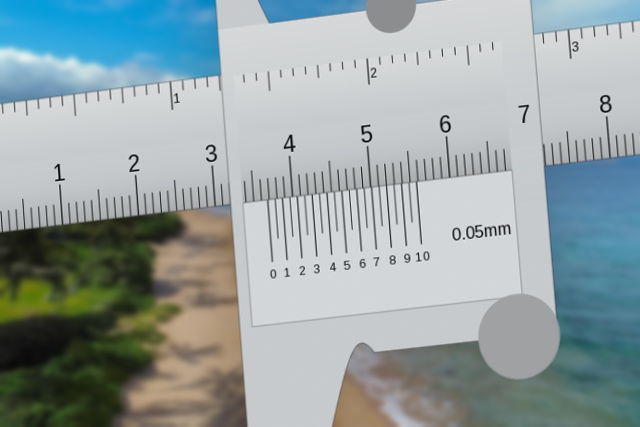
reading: {"value": 36.8, "unit": "mm"}
